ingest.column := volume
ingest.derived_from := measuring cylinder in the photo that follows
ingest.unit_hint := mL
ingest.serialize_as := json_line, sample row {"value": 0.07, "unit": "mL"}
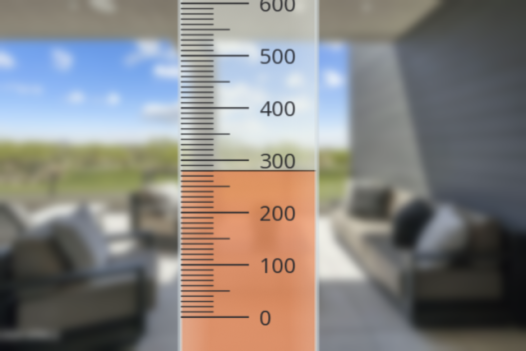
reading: {"value": 280, "unit": "mL"}
